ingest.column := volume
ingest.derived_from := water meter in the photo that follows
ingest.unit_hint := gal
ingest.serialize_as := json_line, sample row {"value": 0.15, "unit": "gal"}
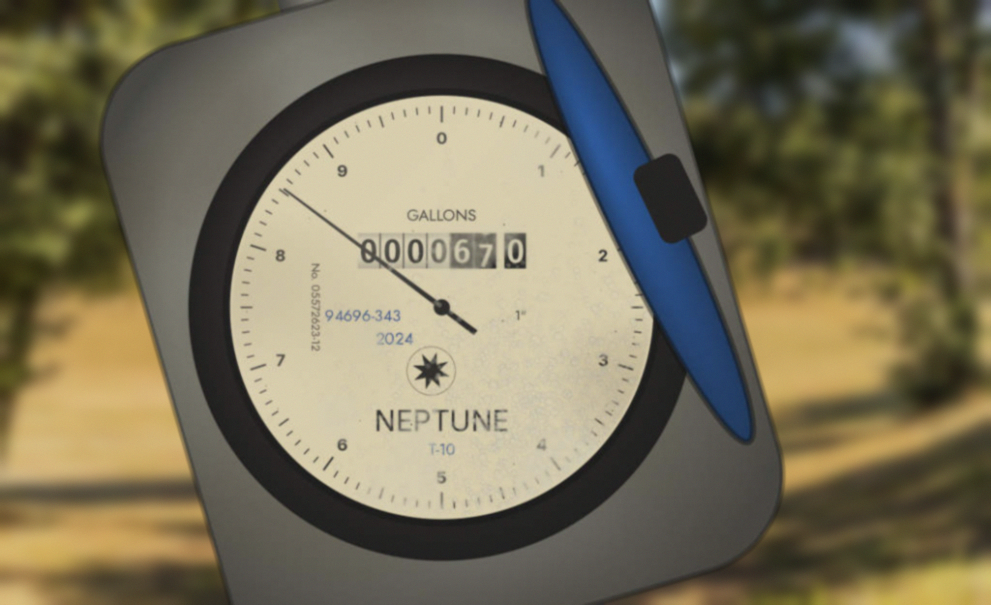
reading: {"value": 668.5, "unit": "gal"}
